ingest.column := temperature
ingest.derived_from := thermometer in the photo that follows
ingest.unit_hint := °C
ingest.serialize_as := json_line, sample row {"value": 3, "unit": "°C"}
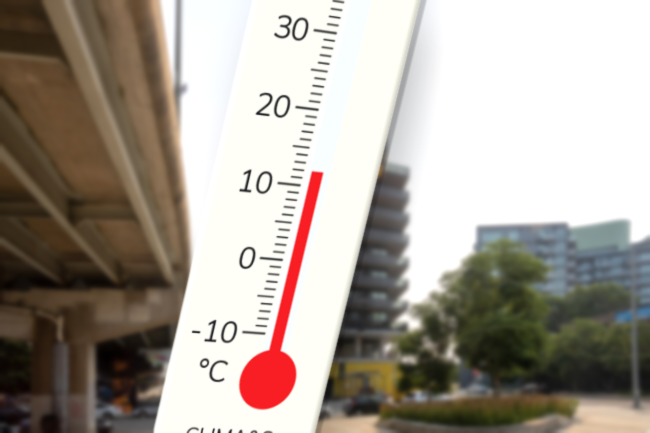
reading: {"value": 12, "unit": "°C"}
